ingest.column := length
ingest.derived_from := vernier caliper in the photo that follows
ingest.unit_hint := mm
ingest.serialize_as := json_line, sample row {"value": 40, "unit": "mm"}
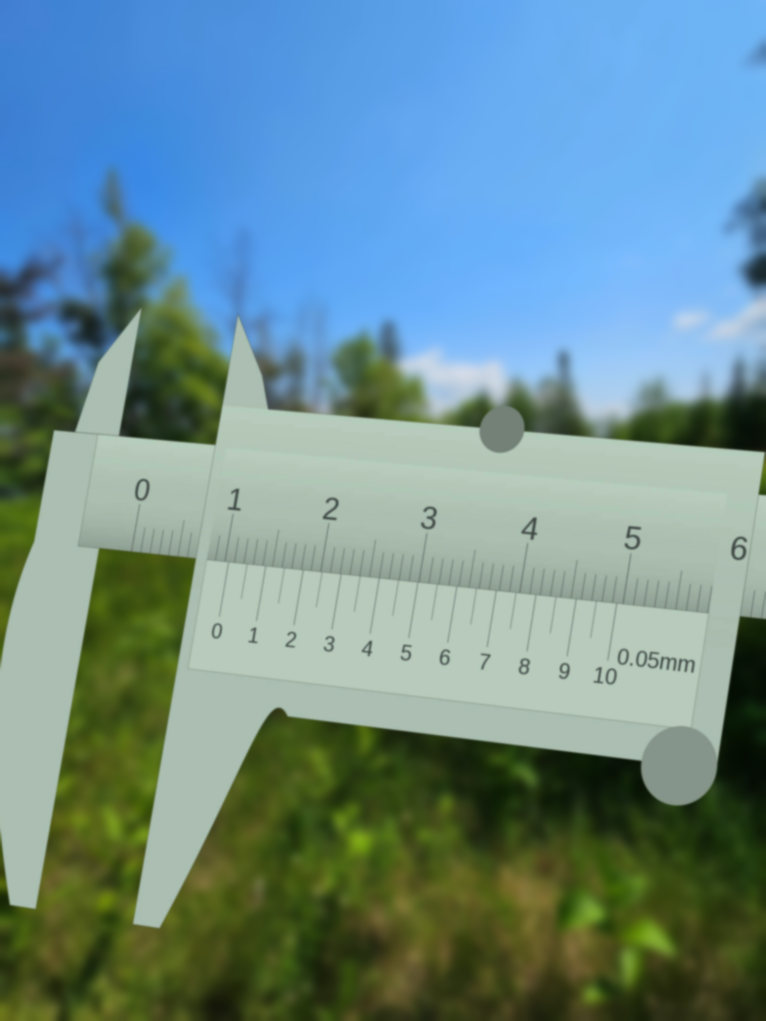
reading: {"value": 10.4, "unit": "mm"}
